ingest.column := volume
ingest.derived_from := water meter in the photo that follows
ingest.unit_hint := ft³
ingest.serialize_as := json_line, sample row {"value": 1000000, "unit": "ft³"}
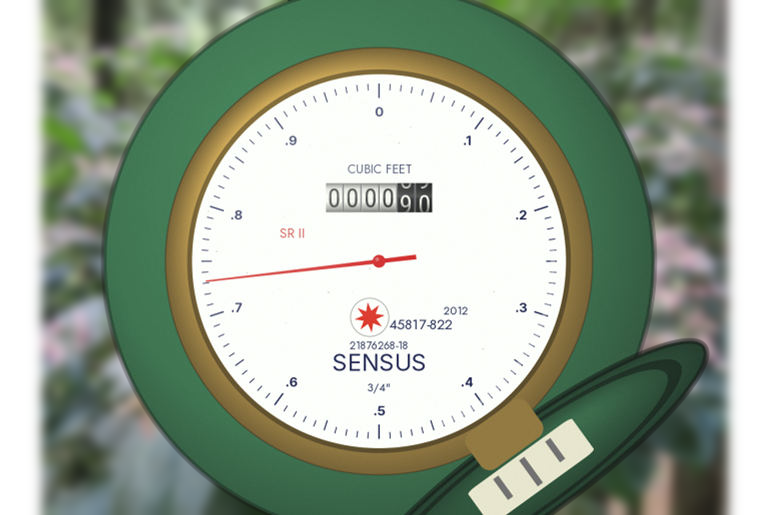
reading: {"value": 89.73, "unit": "ft³"}
